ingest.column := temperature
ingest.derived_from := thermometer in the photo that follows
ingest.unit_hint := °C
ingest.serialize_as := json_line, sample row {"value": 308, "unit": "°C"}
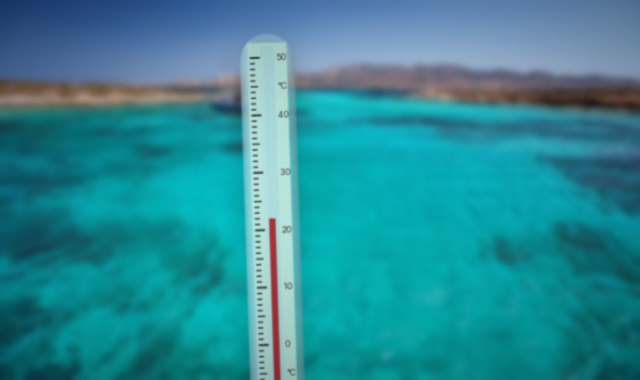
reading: {"value": 22, "unit": "°C"}
